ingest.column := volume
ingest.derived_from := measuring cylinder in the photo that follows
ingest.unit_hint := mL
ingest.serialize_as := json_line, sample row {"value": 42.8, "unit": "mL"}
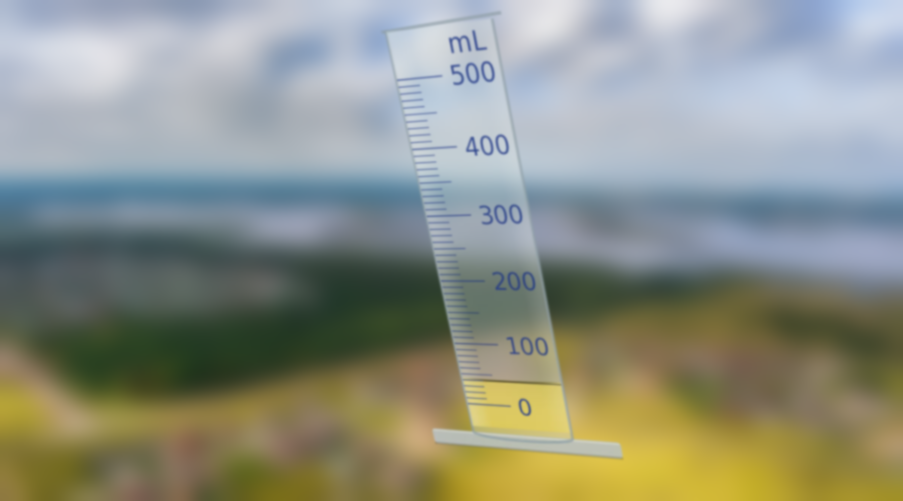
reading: {"value": 40, "unit": "mL"}
